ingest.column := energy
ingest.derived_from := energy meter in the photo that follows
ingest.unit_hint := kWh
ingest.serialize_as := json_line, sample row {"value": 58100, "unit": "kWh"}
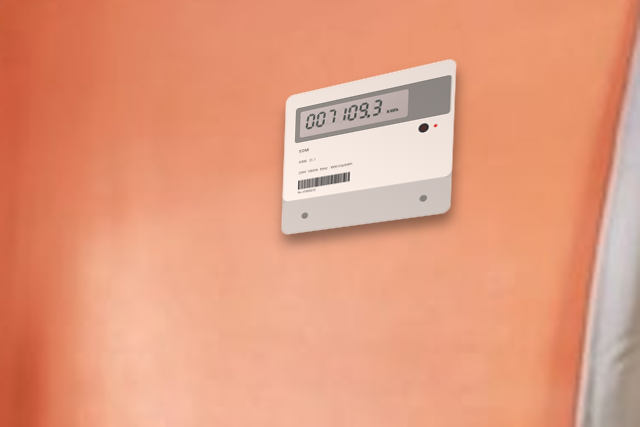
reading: {"value": 7109.3, "unit": "kWh"}
